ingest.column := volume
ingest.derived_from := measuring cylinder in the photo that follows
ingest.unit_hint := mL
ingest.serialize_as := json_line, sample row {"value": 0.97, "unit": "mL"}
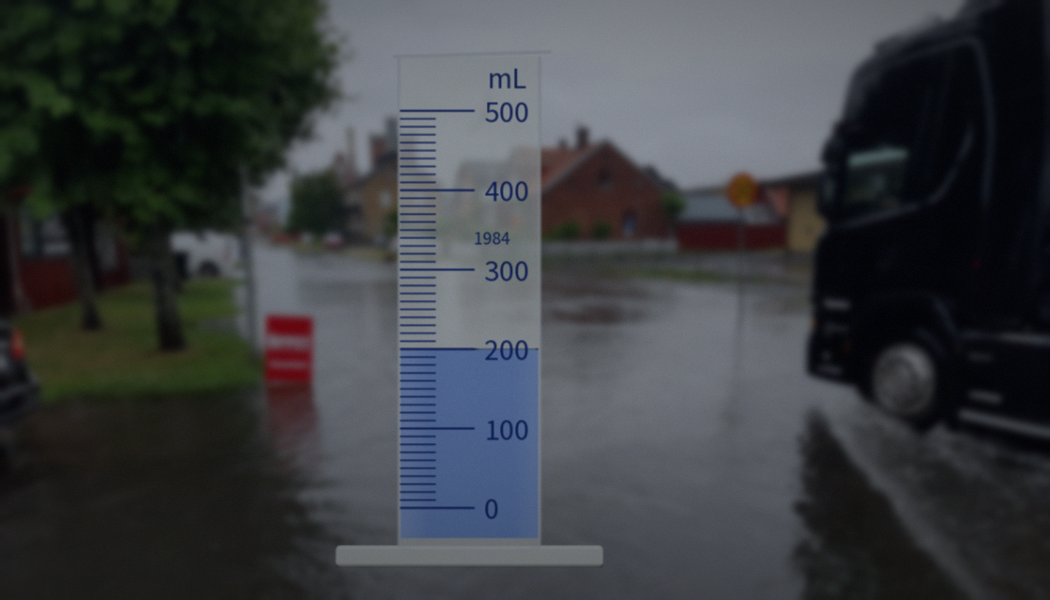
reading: {"value": 200, "unit": "mL"}
